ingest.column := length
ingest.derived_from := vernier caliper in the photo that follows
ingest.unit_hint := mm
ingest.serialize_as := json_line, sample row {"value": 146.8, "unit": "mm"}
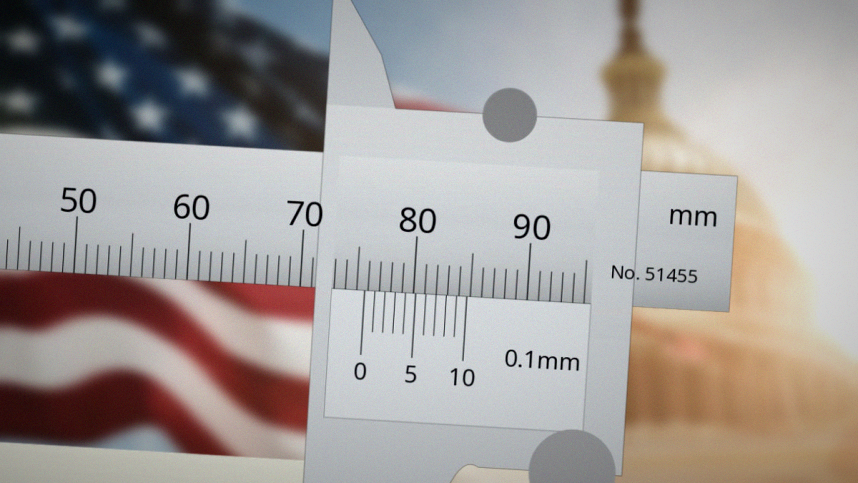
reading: {"value": 75.7, "unit": "mm"}
